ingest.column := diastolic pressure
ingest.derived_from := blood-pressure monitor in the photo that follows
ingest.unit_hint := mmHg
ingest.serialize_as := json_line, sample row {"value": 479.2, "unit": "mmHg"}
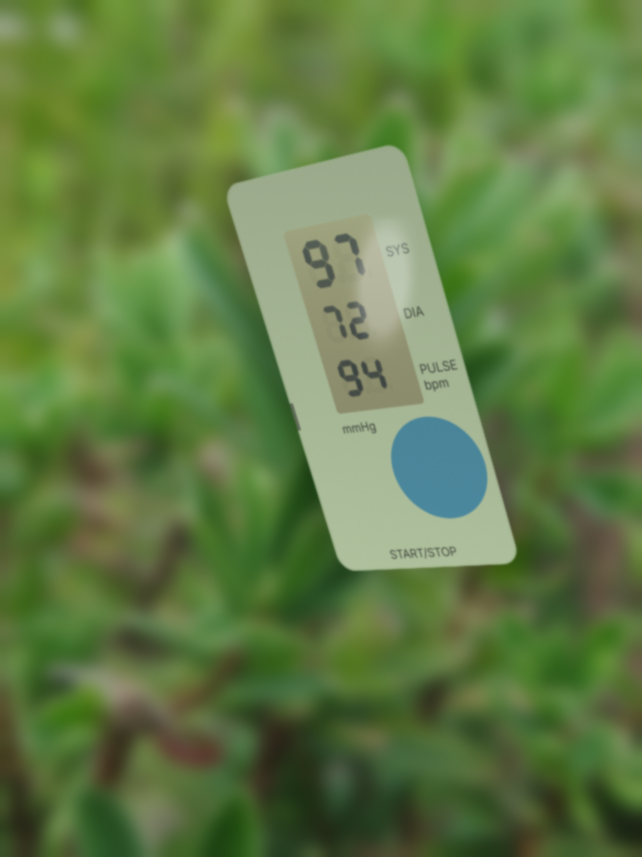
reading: {"value": 72, "unit": "mmHg"}
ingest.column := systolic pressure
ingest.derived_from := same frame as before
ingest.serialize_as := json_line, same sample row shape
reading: {"value": 97, "unit": "mmHg"}
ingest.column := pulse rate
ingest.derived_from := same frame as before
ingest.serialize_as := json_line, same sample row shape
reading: {"value": 94, "unit": "bpm"}
